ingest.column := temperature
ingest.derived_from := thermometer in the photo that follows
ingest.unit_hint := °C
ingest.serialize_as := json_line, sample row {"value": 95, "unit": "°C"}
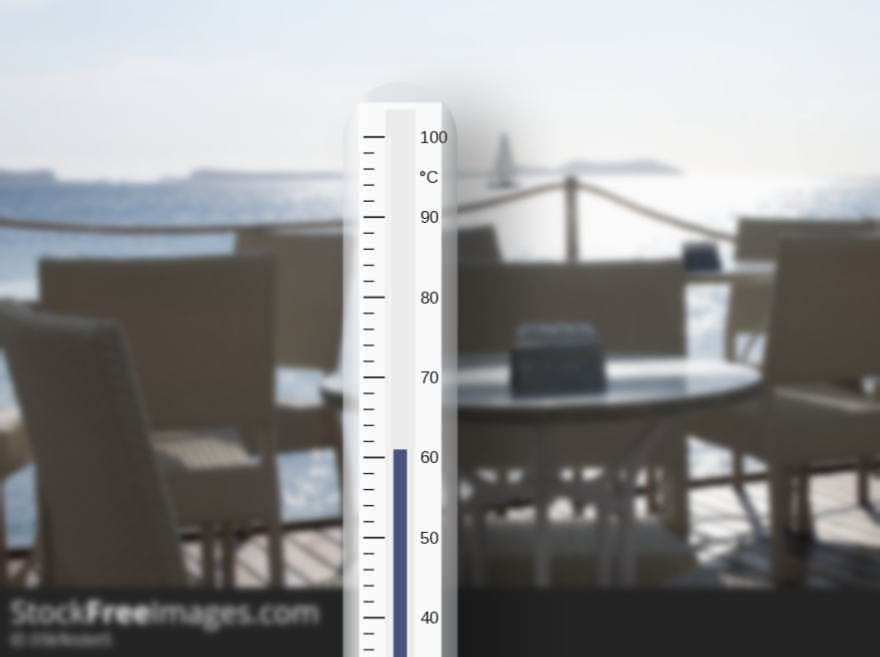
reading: {"value": 61, "unit": "°C"}
